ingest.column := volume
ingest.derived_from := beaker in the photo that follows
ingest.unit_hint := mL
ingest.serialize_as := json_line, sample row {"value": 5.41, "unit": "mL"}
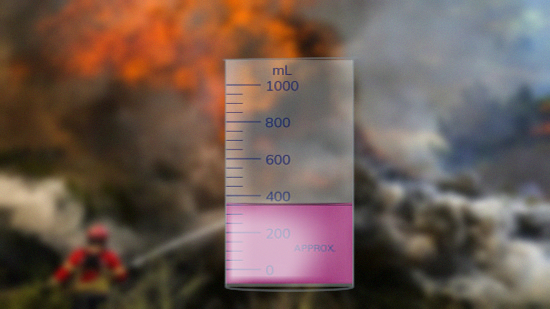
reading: {"value": 350, "unit": "mL"}
